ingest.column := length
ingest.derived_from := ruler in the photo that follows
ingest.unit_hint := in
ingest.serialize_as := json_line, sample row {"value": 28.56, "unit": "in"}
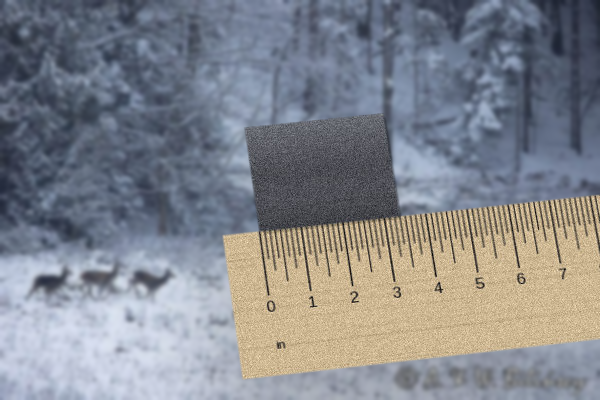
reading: {"value": 3.375, "unit": "in"}
